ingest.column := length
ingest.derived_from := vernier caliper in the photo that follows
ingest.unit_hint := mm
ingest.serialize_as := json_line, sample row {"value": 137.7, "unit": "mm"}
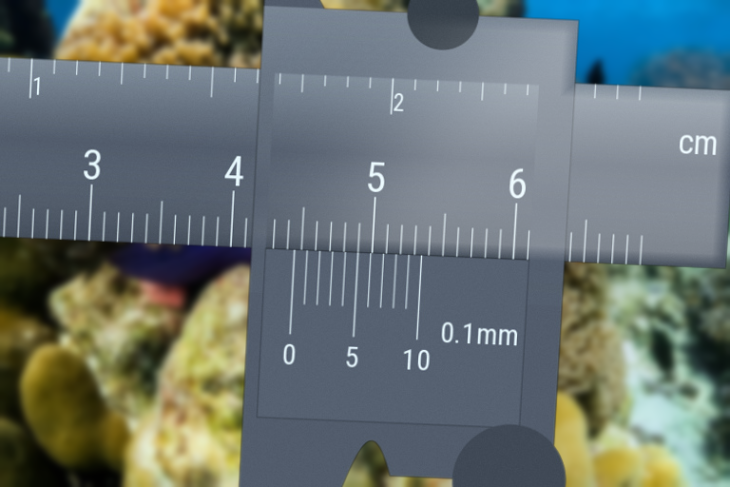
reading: {"value": 44.5, "unit": "mm"}
